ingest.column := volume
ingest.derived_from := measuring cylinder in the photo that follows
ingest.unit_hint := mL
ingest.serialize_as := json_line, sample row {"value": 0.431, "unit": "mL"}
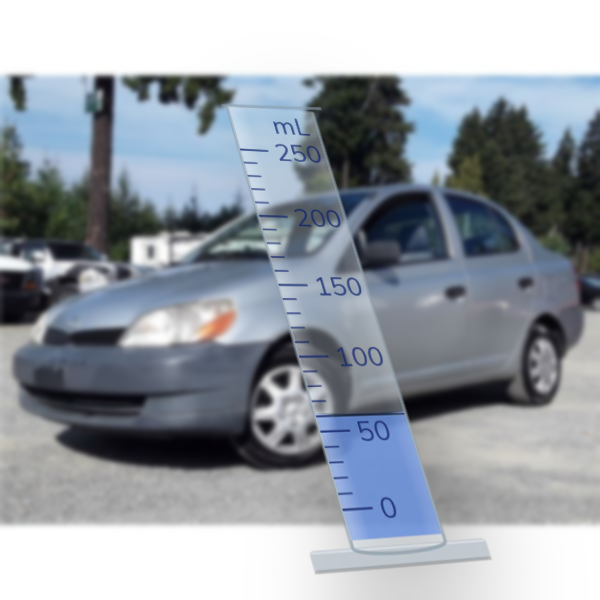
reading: {"value": 60, "unit": "mL"}
